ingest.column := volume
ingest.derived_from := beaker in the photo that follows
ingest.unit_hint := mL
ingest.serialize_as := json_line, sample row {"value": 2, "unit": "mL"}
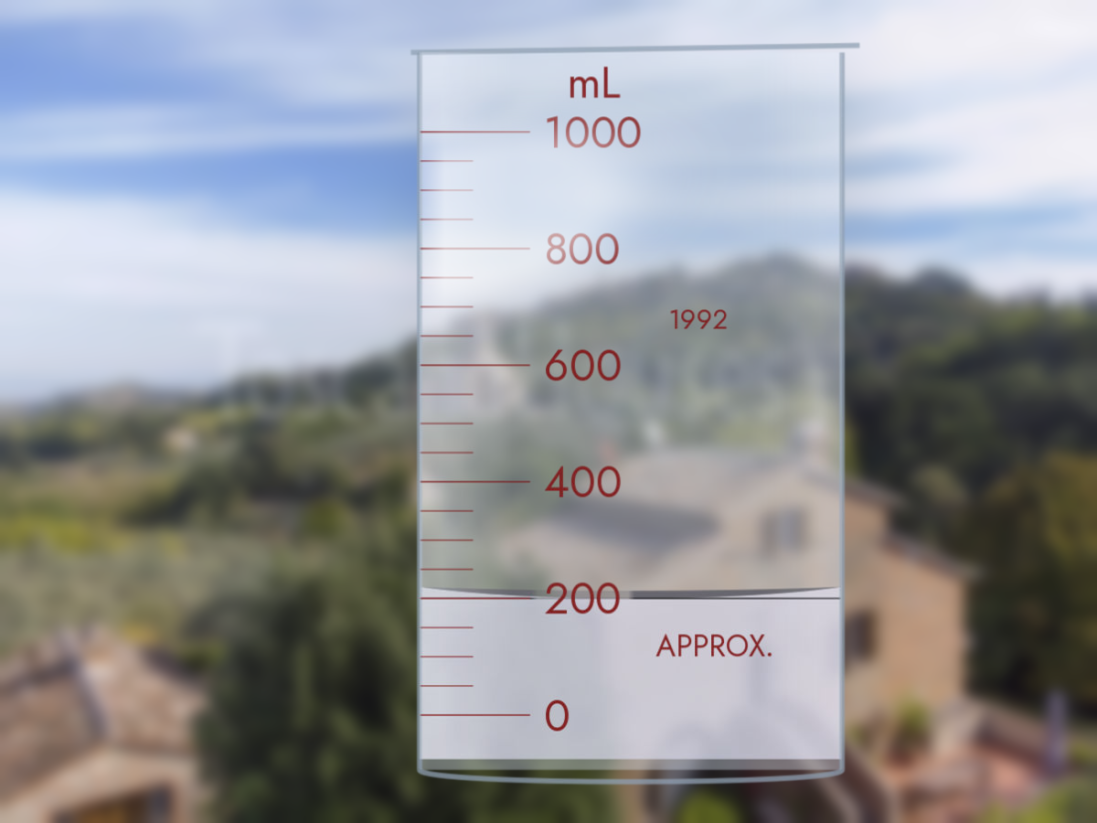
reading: {"value": 200, "unit": "mL"}
